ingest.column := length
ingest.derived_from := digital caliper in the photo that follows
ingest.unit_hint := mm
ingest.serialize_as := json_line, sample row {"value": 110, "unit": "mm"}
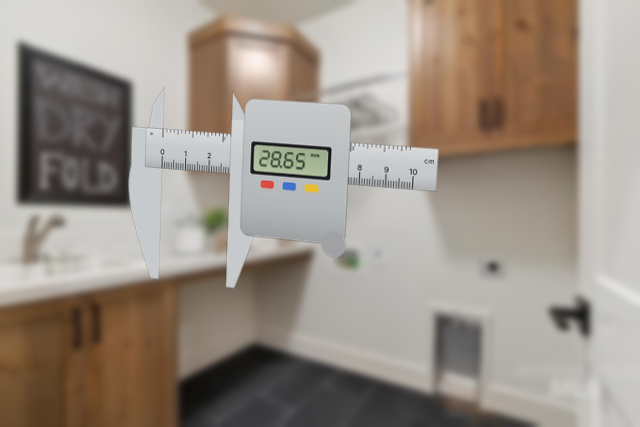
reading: {"value": 28.65, "unit": "mm"}
